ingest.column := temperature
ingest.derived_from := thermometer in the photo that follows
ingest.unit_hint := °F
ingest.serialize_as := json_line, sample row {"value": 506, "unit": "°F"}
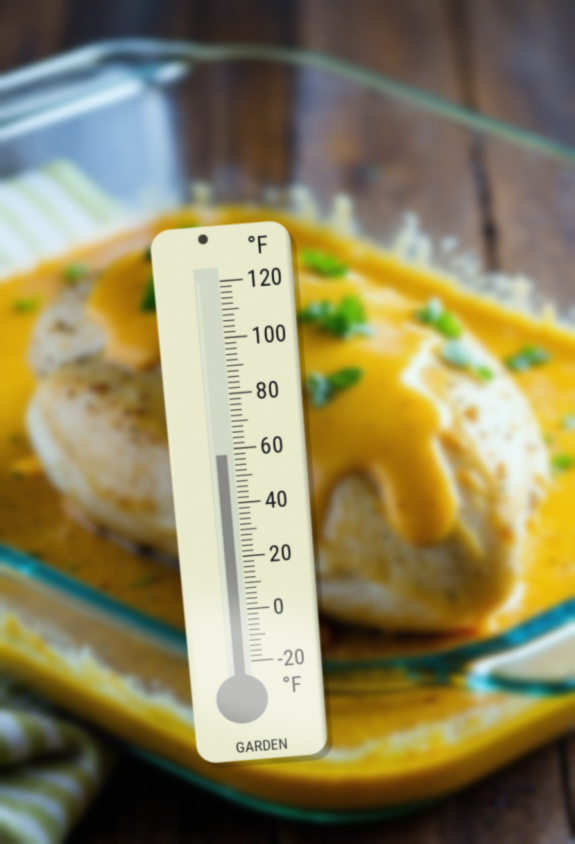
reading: {"value": 58, "unit": "°F"}
